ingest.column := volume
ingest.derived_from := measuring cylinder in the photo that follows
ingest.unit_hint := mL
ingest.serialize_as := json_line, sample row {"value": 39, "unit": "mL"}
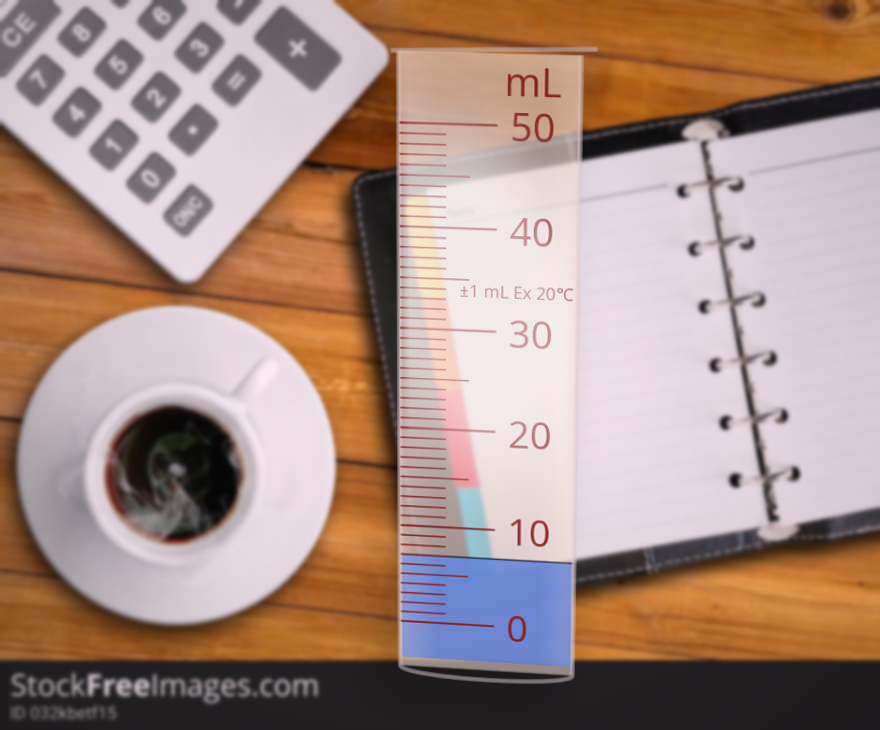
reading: {"value": 7, "unit": "mL"}
